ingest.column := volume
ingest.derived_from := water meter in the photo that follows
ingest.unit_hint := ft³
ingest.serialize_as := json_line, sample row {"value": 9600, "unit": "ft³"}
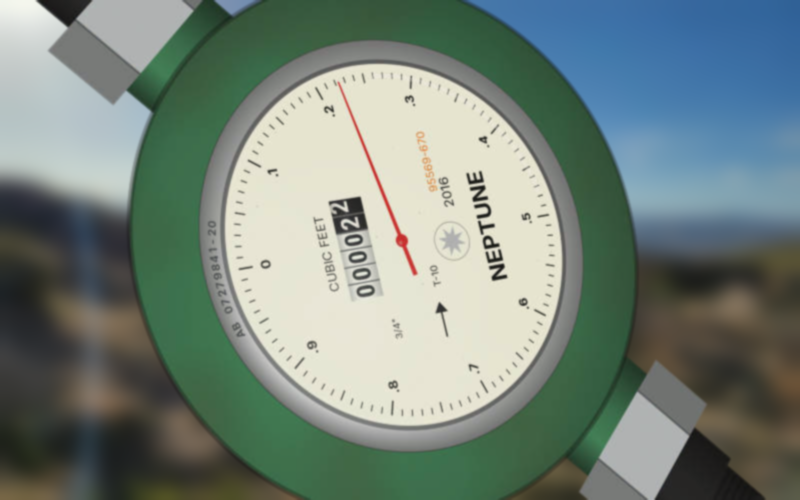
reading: {"value": 22.22, "unit": "ft³"}
